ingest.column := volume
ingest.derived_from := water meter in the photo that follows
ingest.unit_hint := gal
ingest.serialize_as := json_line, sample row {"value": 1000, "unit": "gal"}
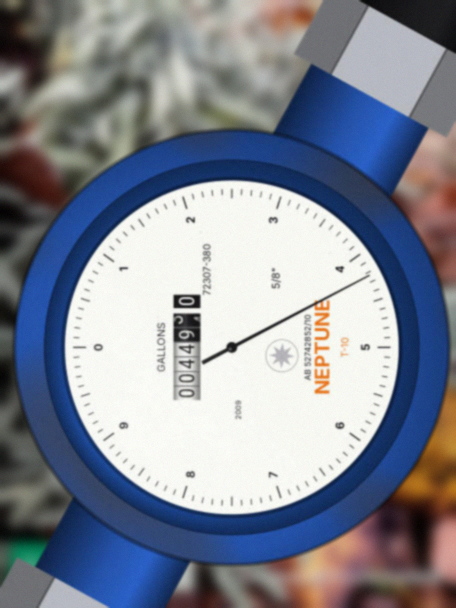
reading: {"value": 44934.2, "unit": "gal"}
